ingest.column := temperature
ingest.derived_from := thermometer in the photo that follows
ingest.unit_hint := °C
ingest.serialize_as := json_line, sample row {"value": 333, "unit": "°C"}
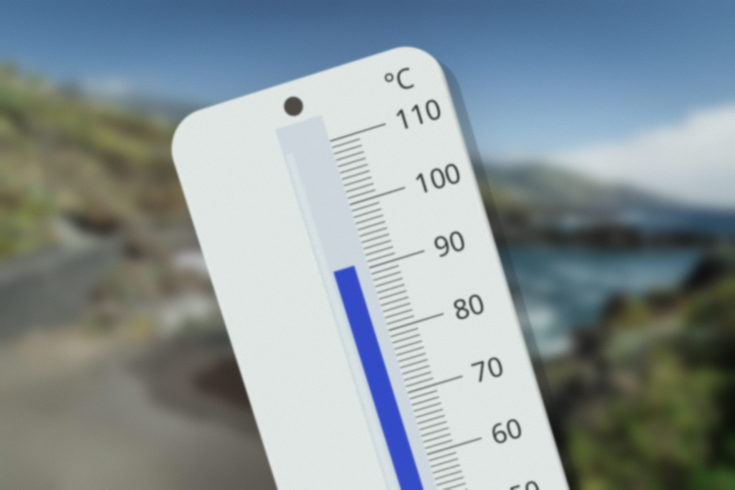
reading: {"value": 91, "unit": "°C"}
